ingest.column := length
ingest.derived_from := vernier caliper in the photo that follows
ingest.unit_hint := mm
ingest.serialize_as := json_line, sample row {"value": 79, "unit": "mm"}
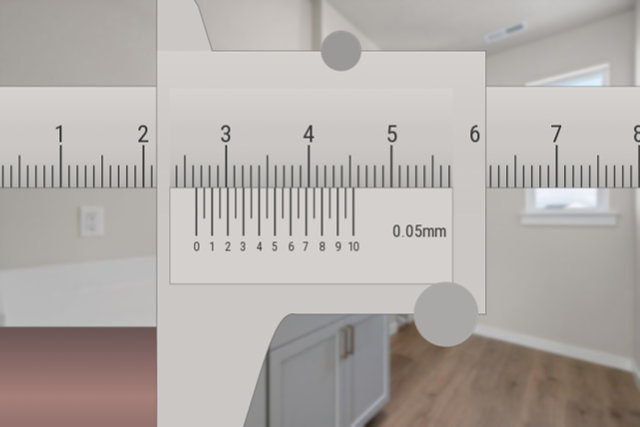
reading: {"value": 26.4, "unit": "mm"}
